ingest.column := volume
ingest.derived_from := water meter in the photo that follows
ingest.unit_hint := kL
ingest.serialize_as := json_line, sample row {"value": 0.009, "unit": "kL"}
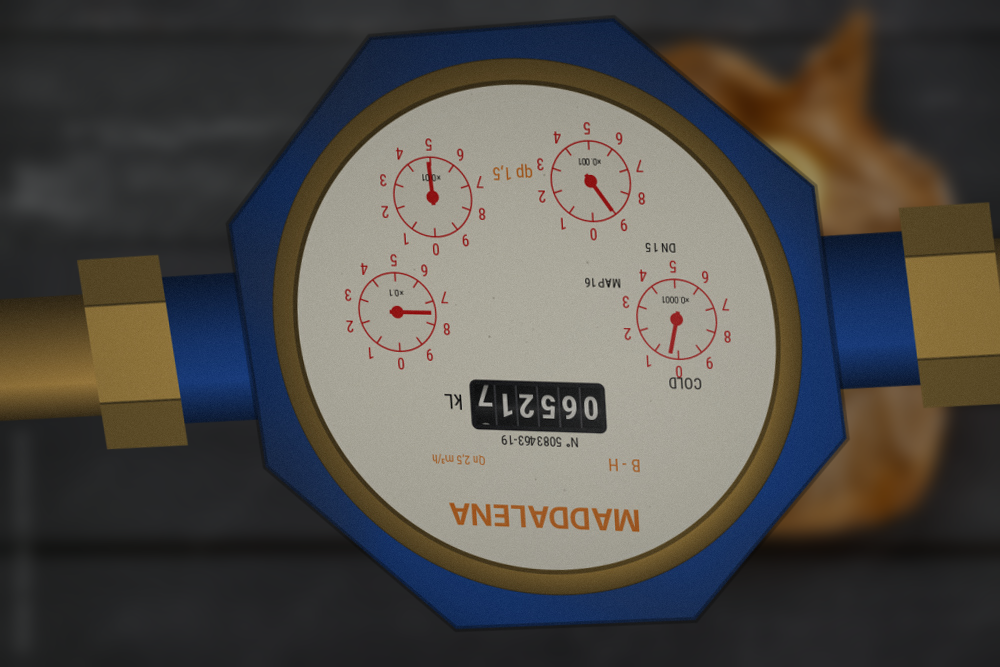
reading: {"value": 65216.7490, "unit": "kL"}
